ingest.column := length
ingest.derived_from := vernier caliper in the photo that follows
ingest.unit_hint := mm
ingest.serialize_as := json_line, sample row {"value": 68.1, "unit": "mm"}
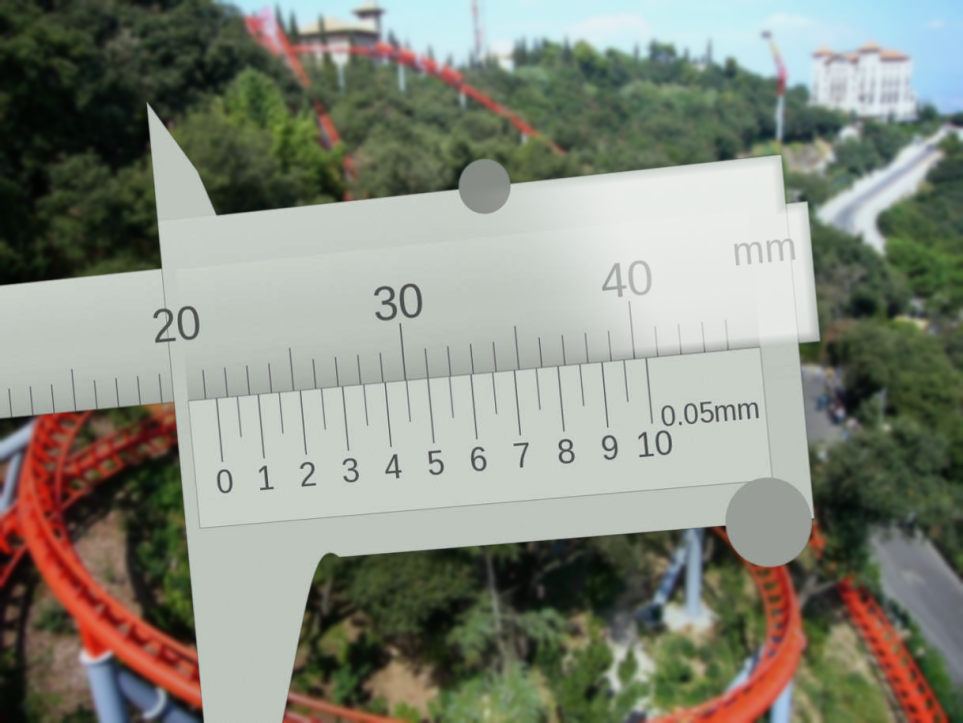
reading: {"value": 21.50, "unit": "mm"}
